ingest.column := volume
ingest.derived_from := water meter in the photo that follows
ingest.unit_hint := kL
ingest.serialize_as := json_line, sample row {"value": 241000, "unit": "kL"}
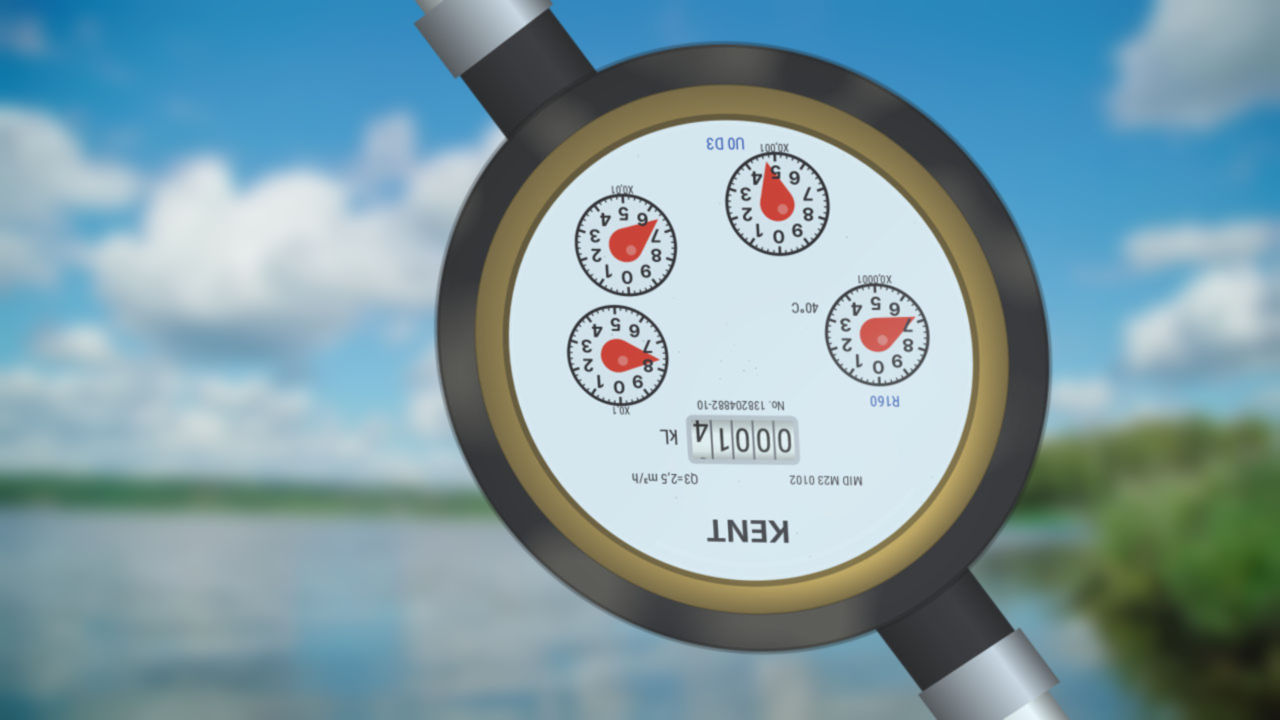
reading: {"value": 13.7646, "unit": "kL"}
